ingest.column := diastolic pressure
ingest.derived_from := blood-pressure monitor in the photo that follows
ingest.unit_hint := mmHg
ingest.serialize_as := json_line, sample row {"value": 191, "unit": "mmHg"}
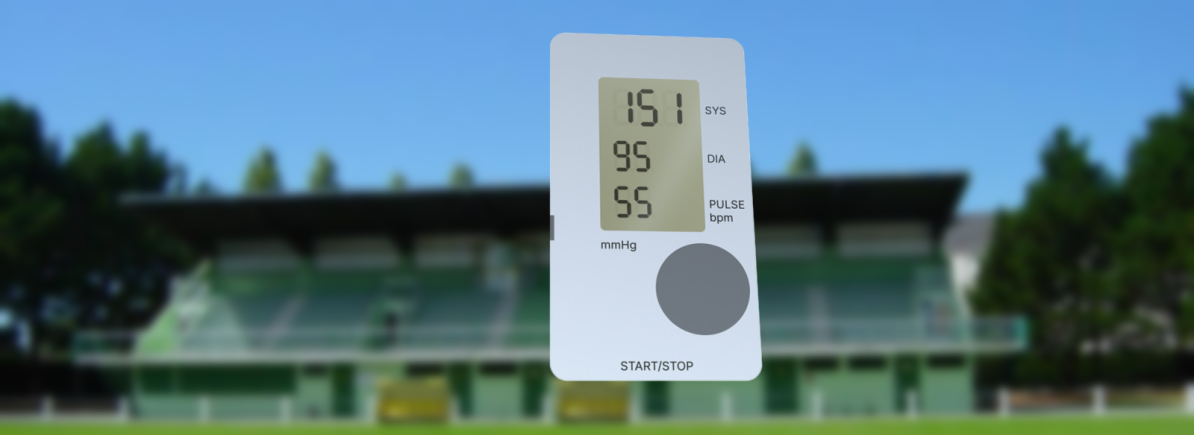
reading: {"value": 95, "unit": "mmHg"}
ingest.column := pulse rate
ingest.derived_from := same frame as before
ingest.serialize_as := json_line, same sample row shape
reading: {"value": 55, "unit": "bpm"}
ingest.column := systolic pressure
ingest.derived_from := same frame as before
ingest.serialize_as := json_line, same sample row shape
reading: {"value": 151, "unit": "mmHg"}
